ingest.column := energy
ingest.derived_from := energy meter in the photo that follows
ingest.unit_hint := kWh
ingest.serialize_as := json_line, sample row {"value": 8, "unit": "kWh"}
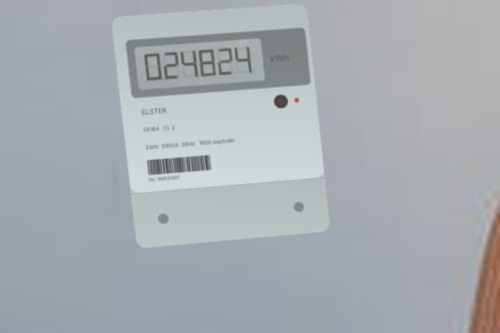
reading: {"value": 24824, "unit": "kWh"}
